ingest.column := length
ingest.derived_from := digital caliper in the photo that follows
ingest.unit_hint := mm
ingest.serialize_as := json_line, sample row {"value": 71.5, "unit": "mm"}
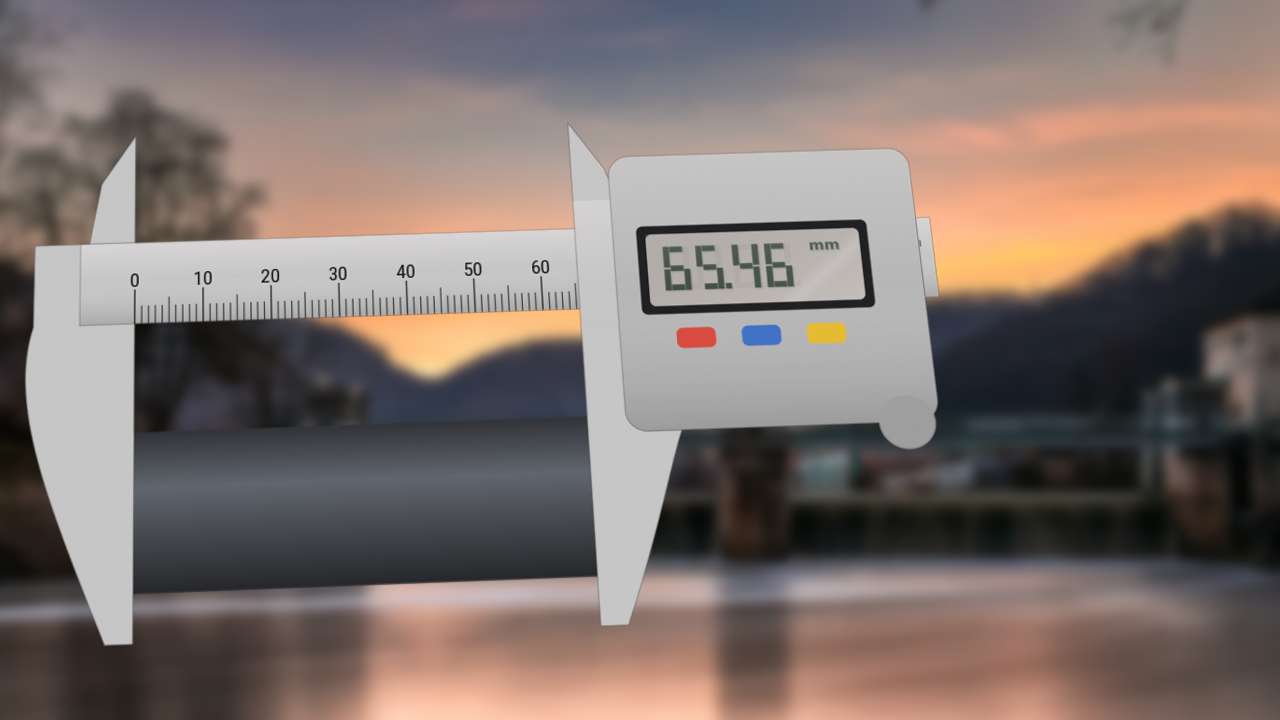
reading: {"value": 65.46, "unit": "mm"}
